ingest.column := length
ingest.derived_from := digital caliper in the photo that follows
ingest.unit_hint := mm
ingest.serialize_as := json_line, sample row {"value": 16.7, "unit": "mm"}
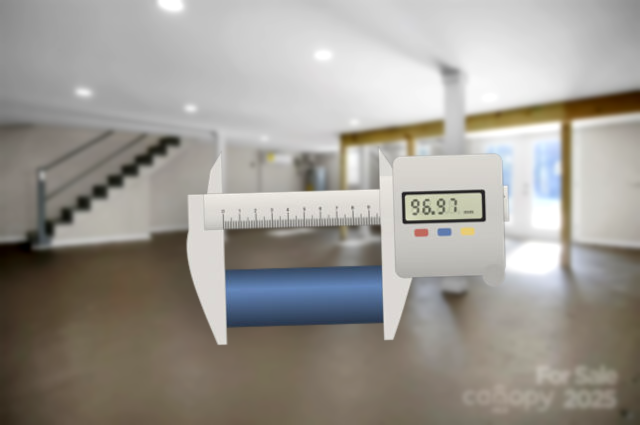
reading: {"value": 96.97, "unit": "mm"}
